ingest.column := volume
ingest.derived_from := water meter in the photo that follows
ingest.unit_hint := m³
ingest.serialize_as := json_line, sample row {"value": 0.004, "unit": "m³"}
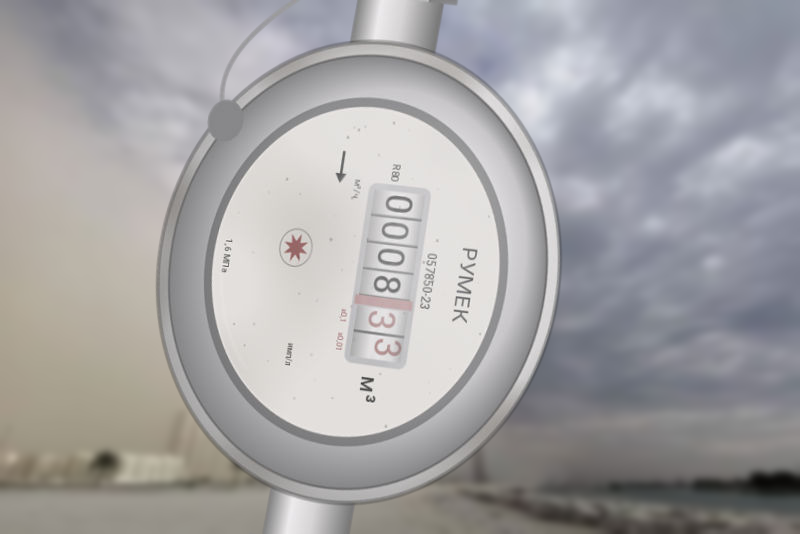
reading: {"value": 8.33, "unit": "m³"}
